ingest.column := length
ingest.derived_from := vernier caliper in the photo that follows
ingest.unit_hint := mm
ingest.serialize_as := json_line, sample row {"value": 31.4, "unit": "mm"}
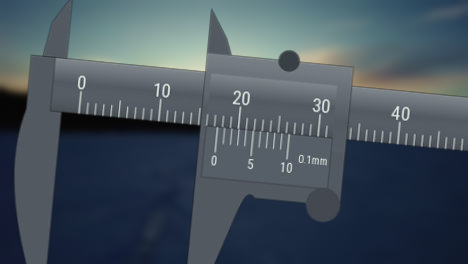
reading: {"value": 17.4, "unit": "mm"}
